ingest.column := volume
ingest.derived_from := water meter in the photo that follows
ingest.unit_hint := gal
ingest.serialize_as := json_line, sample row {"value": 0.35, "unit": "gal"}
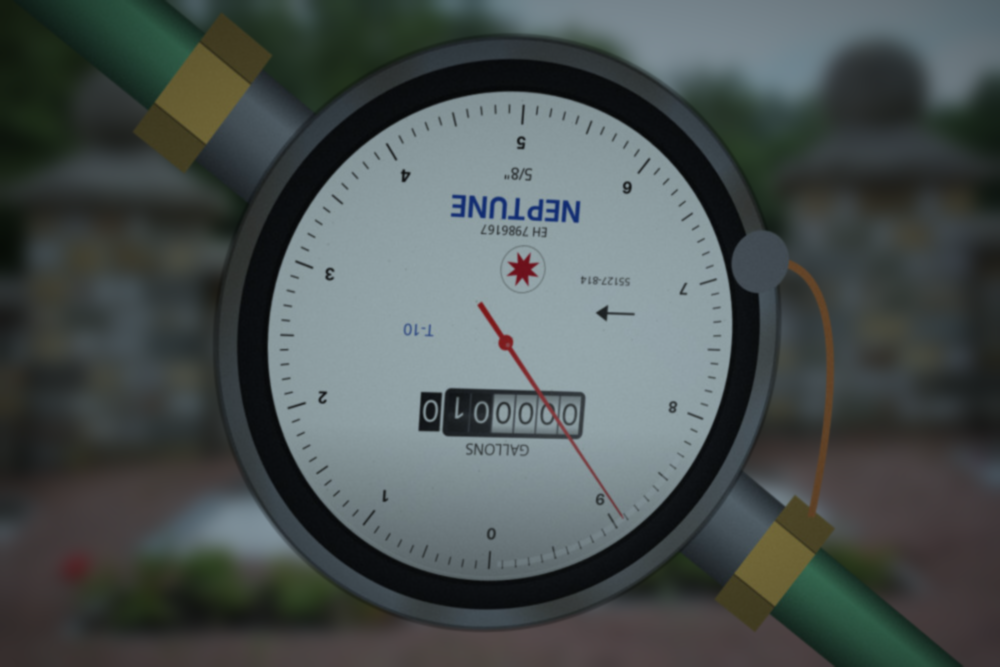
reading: {"value": 8.9, "unit": "gal"}
